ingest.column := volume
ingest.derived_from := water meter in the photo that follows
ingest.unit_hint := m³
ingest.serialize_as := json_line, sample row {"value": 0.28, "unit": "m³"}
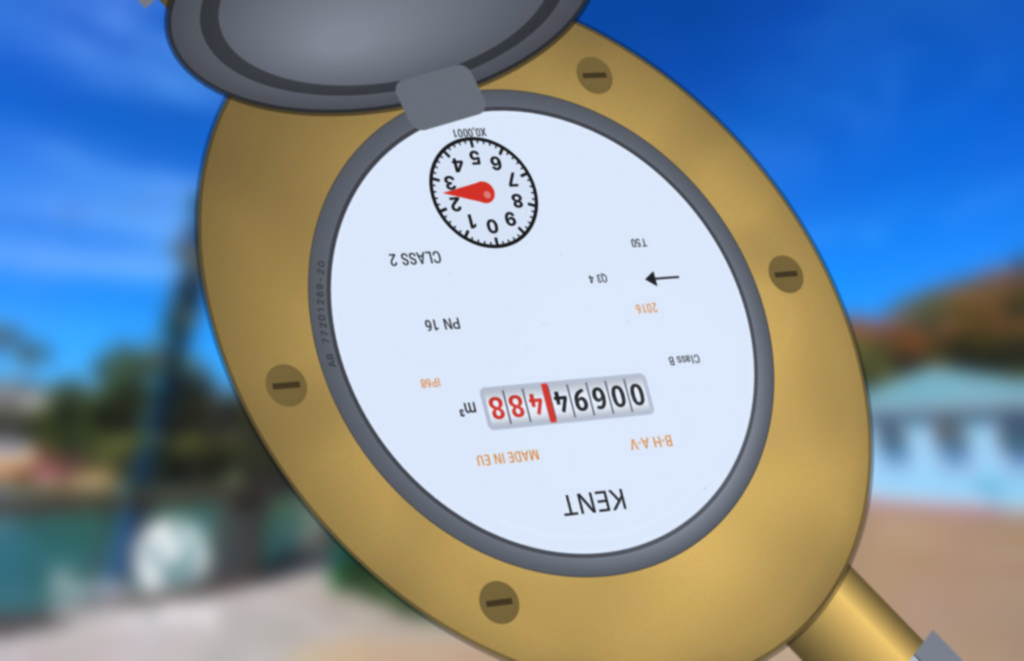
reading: {"value": 694.4882, "unit": "m³"}
